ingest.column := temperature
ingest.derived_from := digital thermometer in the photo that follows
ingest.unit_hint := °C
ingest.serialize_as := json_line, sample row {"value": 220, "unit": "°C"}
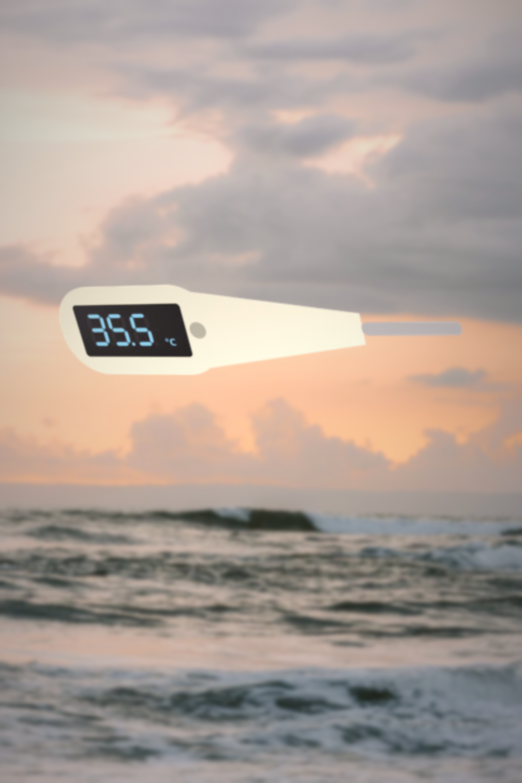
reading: {"value": 35.5, "unit": "°C"}
